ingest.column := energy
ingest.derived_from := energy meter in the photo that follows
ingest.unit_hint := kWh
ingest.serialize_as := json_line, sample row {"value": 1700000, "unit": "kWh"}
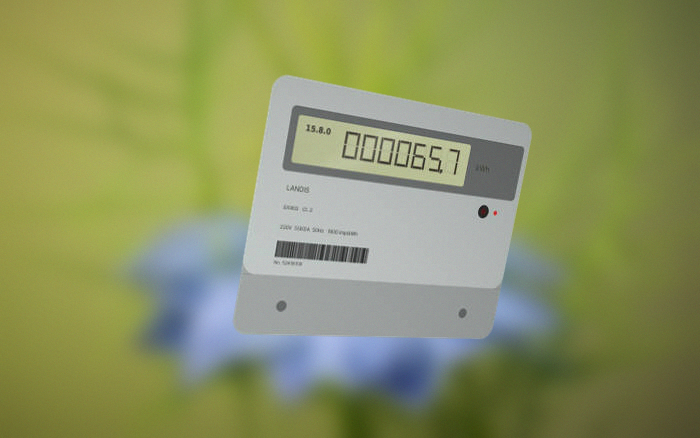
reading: {"value": 65.7, "unit": "kWh"}
